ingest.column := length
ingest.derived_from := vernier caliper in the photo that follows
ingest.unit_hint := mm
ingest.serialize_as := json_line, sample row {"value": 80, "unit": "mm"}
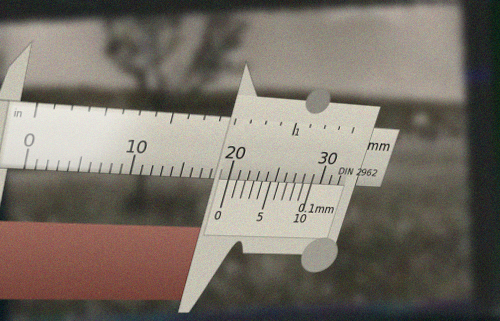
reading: {"value": 20.0, "unit": "mm"}
